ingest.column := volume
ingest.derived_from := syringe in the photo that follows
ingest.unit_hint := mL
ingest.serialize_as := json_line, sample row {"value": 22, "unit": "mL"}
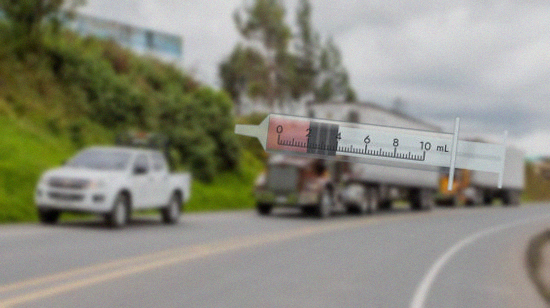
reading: {"value": 2, "unit": "mL"}
